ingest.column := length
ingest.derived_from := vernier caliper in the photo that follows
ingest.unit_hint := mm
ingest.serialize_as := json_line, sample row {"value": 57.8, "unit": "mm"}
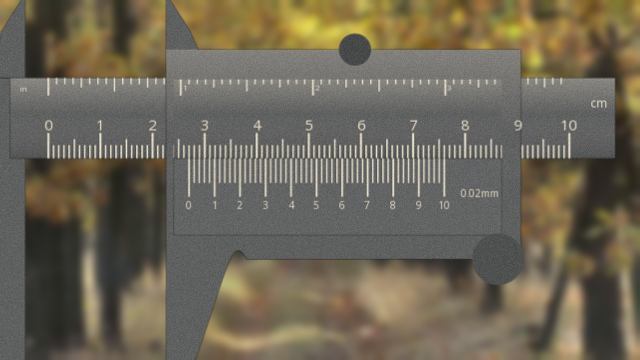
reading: {"value": 27.0, "unit": "mm"}
